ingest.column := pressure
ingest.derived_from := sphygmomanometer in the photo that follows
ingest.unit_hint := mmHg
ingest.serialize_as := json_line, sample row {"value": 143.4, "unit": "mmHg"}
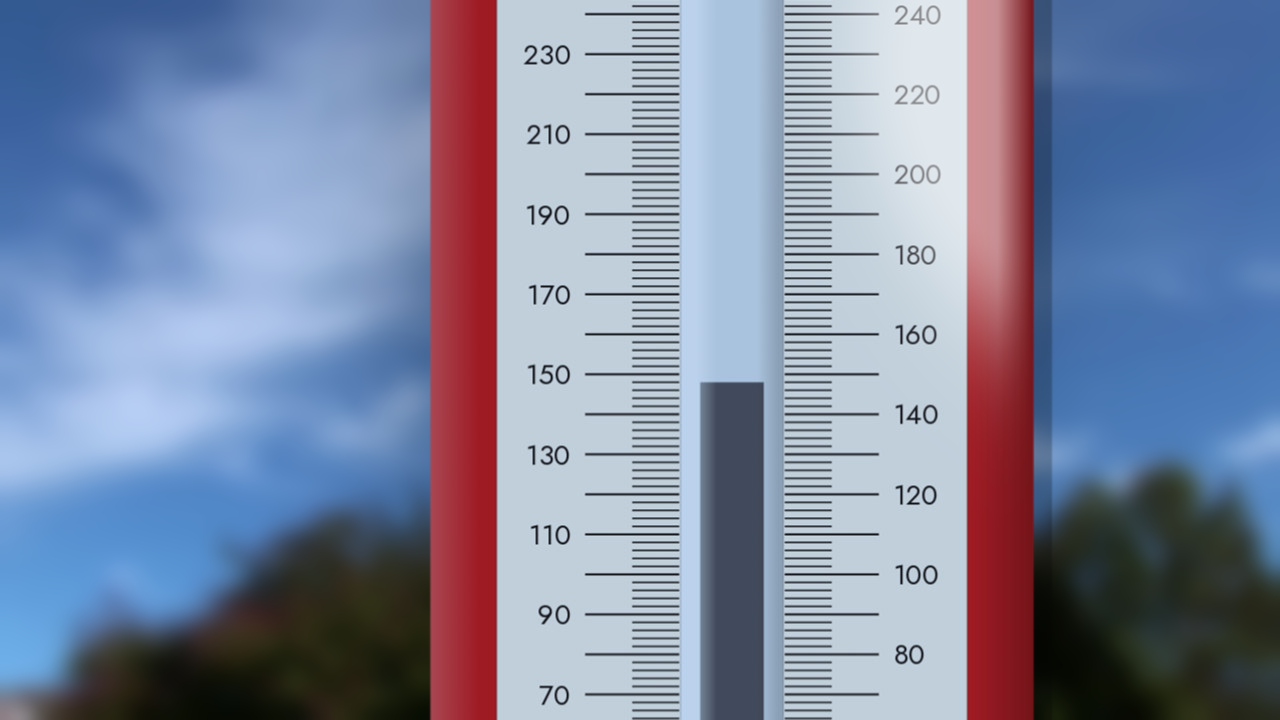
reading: {"value": 148, "unit": "mmHg"}
